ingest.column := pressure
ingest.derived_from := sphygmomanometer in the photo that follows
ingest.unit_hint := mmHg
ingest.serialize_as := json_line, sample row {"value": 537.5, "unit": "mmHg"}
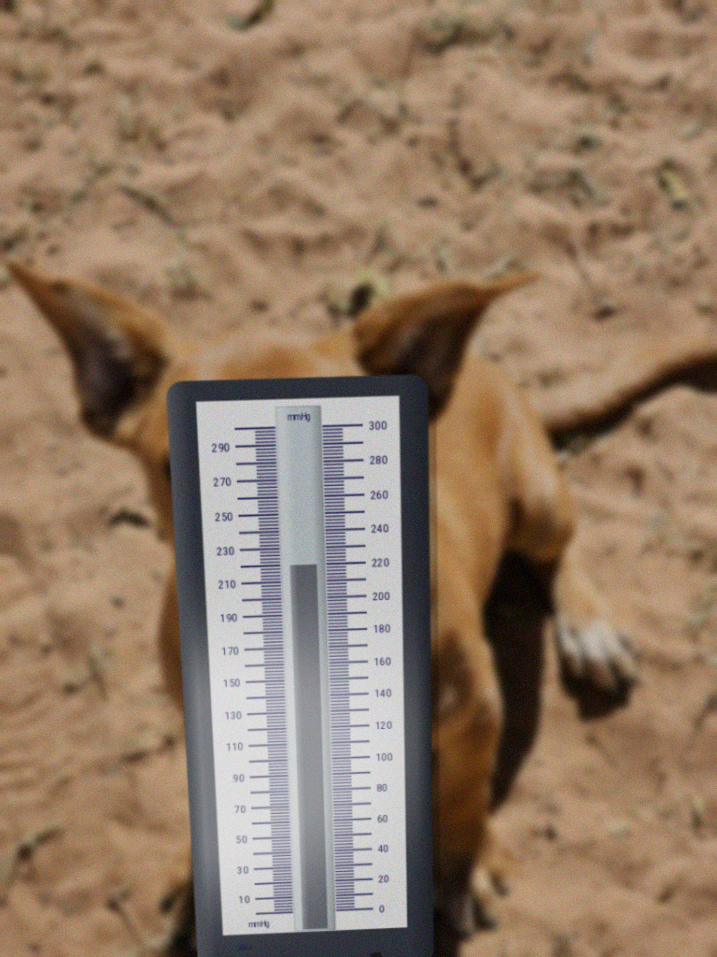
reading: {"value": 220, "unit": "mmHg"}
